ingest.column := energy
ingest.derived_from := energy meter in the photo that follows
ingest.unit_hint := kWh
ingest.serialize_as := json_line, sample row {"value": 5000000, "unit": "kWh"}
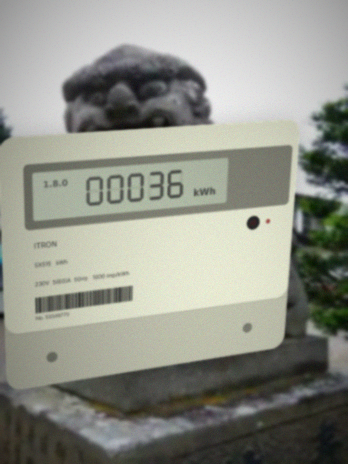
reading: {"value": 36, "unit": "kWh"}
